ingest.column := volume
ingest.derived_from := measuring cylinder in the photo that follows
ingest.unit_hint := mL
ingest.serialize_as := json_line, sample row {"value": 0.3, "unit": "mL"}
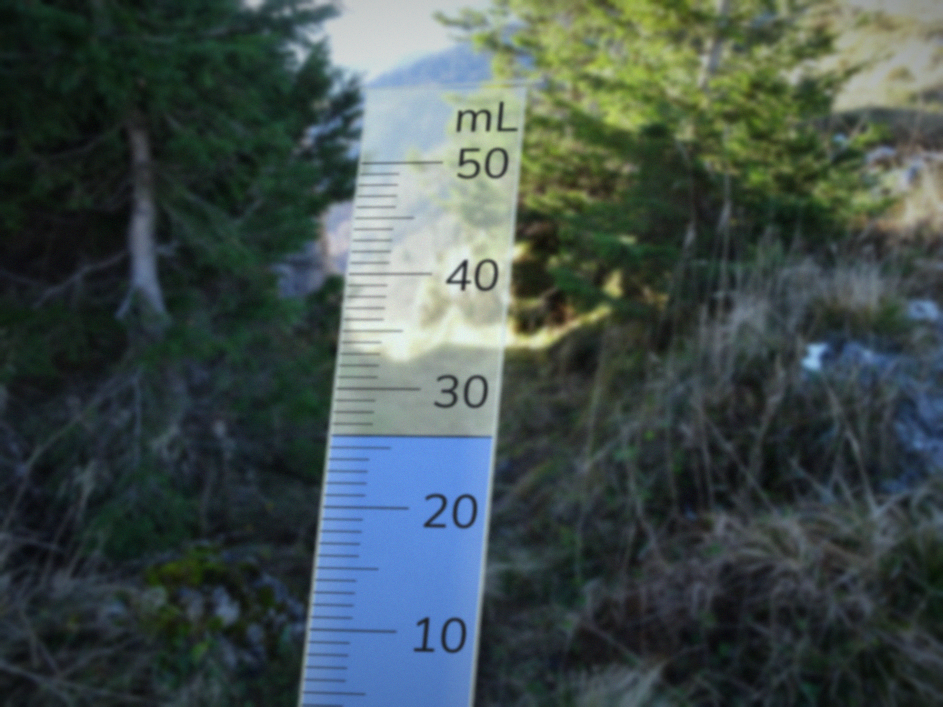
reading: {"value": 26, "unit": "mL"}
